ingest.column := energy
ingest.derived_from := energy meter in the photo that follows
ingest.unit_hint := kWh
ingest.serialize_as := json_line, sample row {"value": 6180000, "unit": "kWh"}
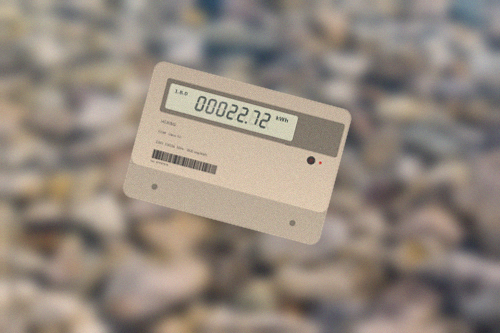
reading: {"value": 22.72, "unit": "kWh"}
